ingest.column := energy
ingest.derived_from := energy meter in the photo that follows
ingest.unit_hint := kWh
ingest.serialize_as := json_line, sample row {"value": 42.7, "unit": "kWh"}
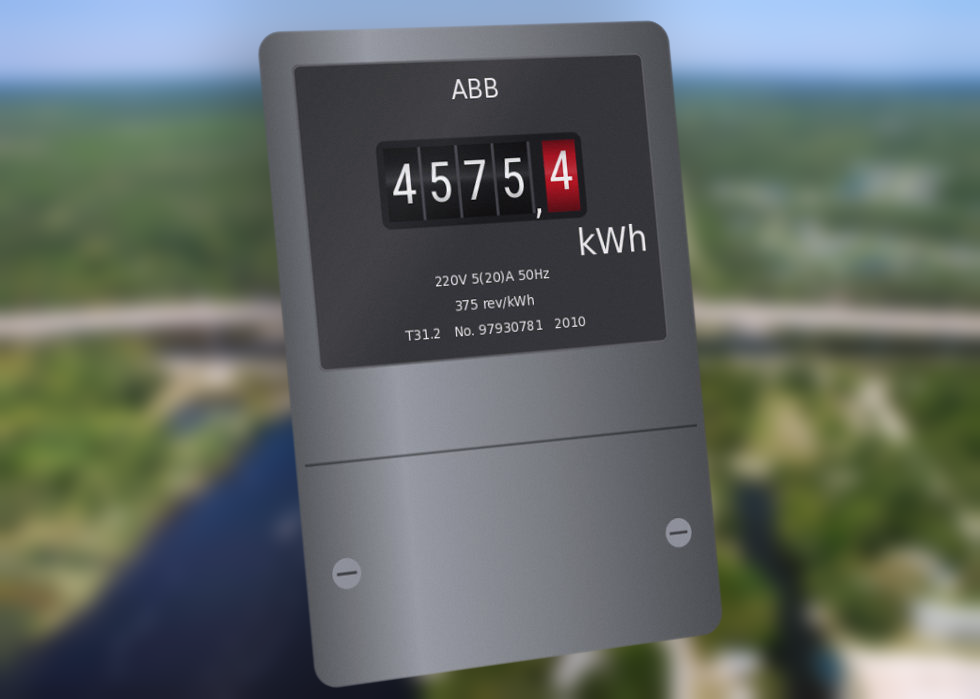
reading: {"value": 4575.4, "unit": "kWh"}
